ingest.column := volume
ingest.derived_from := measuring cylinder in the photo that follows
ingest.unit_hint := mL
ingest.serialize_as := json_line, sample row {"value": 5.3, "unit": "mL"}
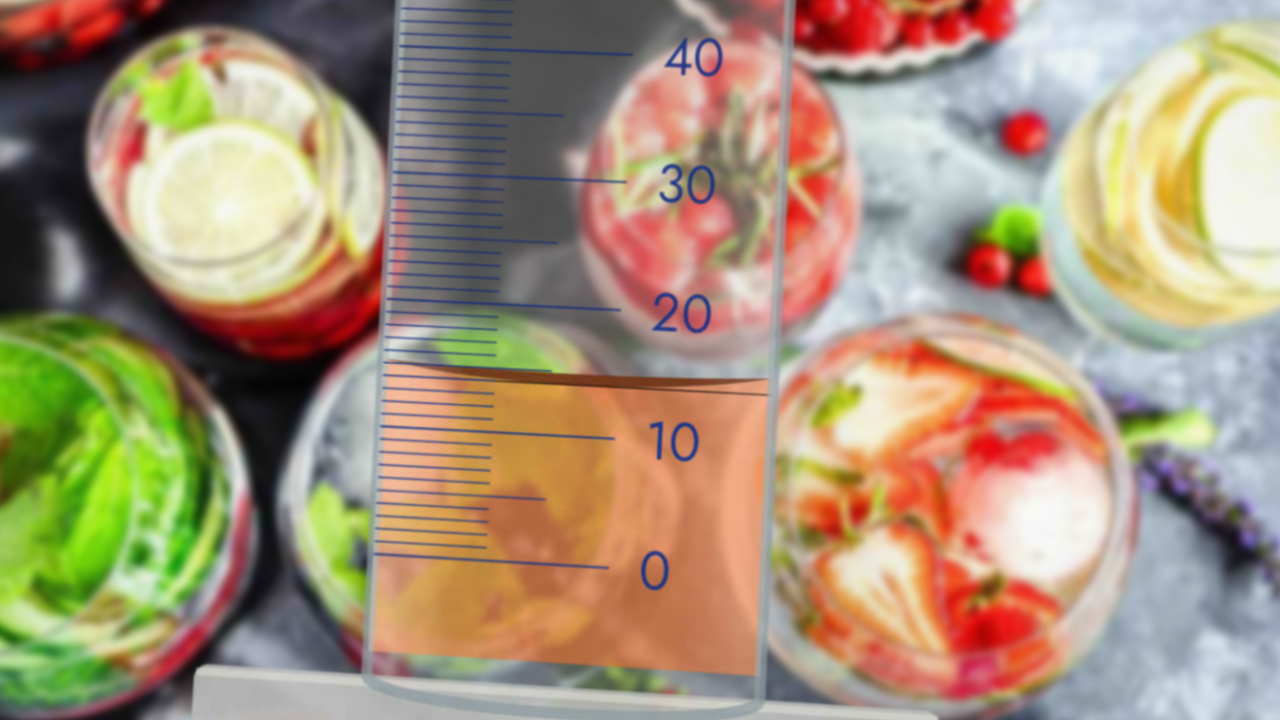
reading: {"value": 14, "unit": "mL"}
